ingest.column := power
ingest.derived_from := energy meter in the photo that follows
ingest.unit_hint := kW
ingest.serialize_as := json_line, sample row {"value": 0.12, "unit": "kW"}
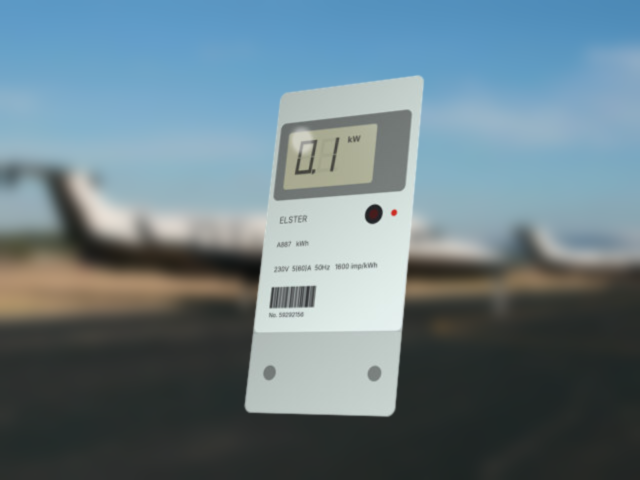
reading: {"value": 0.1, "unit": "kW"}
